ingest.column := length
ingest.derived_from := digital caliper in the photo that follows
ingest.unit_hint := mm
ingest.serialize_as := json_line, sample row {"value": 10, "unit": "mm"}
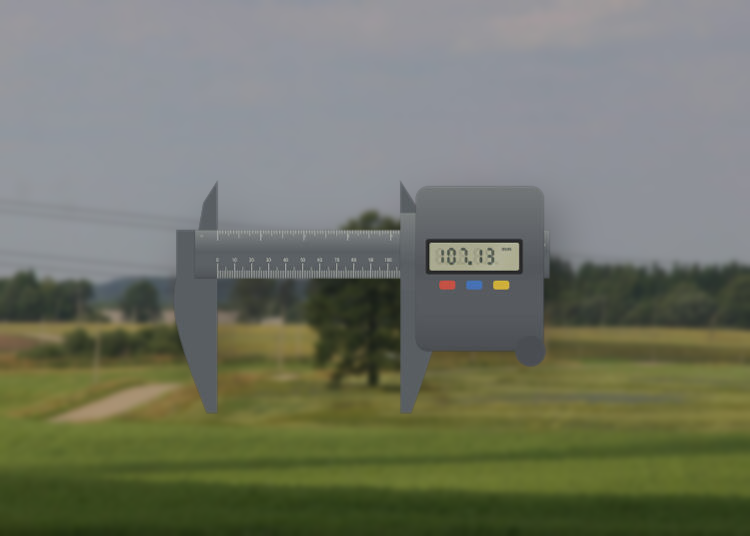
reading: {"value": 107.13, "unit": "mm"}
